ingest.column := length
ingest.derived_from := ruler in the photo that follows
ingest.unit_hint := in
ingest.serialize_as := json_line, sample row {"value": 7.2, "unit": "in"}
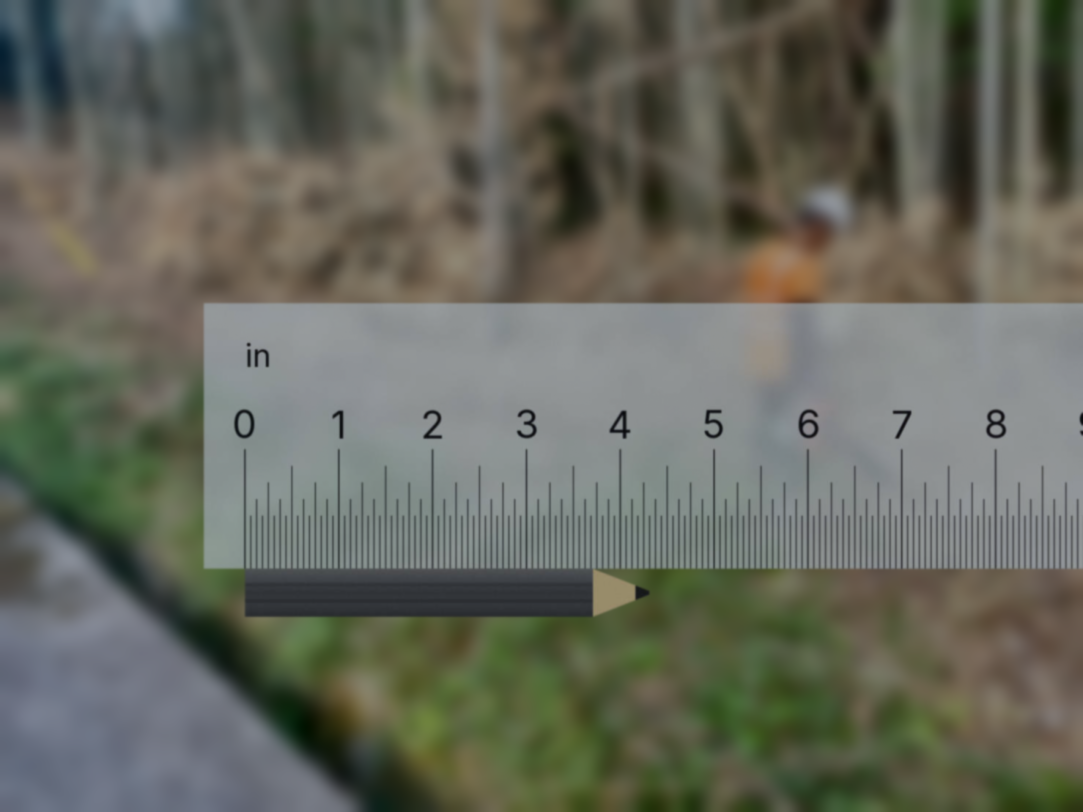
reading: {"value": 4.3125, "unit": "in"}
